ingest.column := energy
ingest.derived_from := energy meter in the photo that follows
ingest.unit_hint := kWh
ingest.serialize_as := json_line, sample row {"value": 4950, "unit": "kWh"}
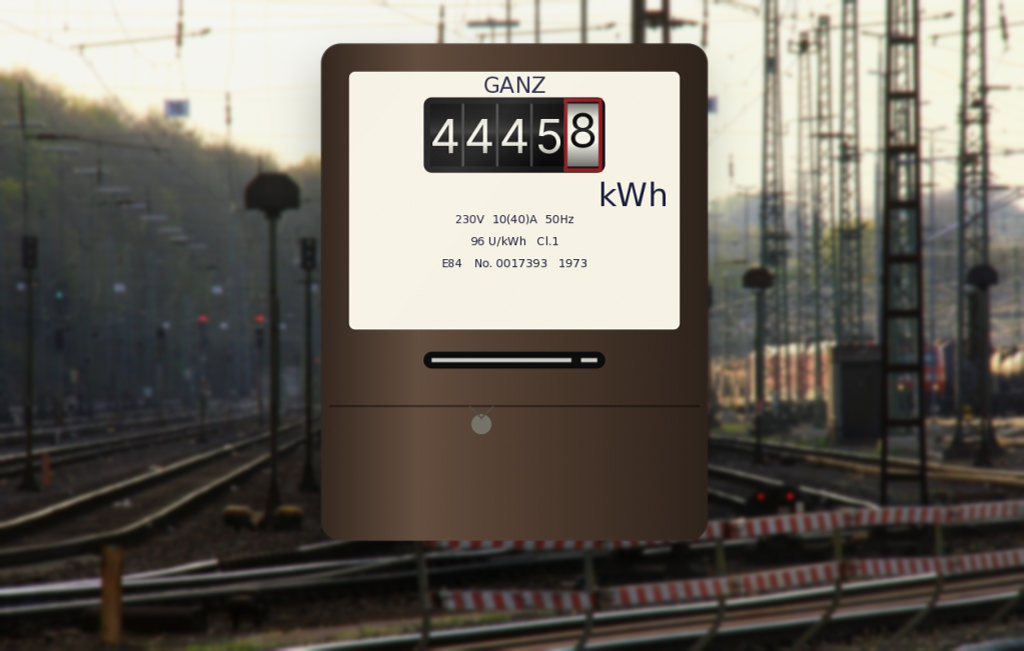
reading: {"value": 4445.8, "unit": "kWh"}
